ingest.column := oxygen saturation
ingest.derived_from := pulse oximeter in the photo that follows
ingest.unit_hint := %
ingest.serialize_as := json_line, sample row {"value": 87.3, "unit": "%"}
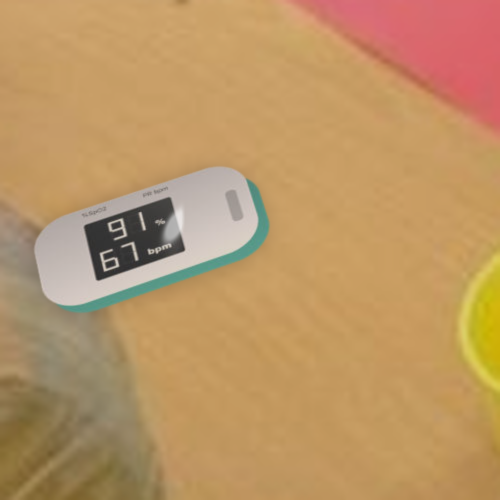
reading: {"value": 91, "unit": "%"}
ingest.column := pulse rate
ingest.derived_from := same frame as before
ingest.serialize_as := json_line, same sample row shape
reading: {"value": 67, "unit": "bpm"}
